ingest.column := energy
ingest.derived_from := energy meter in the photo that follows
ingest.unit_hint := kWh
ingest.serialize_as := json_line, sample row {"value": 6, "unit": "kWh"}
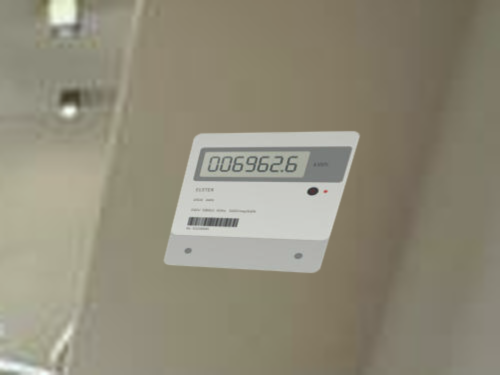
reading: {"value": 6962.6, "unit": "kWh"}
